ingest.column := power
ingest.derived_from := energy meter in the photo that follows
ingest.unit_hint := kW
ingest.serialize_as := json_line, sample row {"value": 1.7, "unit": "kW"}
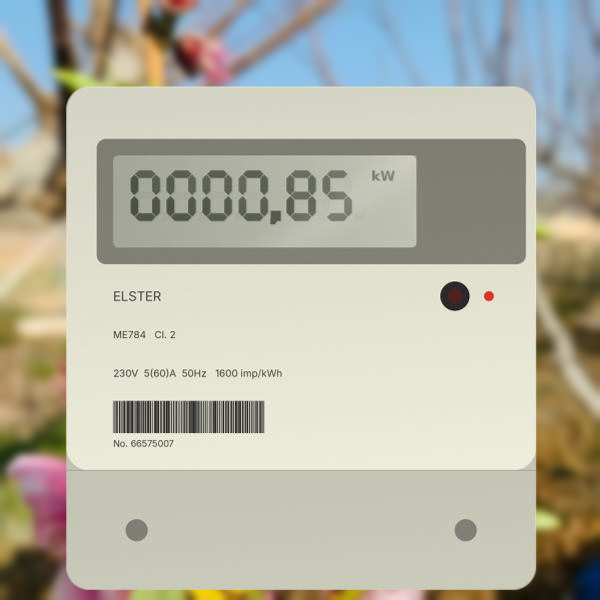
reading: {"value": 0.85, "unit": "kW"}
